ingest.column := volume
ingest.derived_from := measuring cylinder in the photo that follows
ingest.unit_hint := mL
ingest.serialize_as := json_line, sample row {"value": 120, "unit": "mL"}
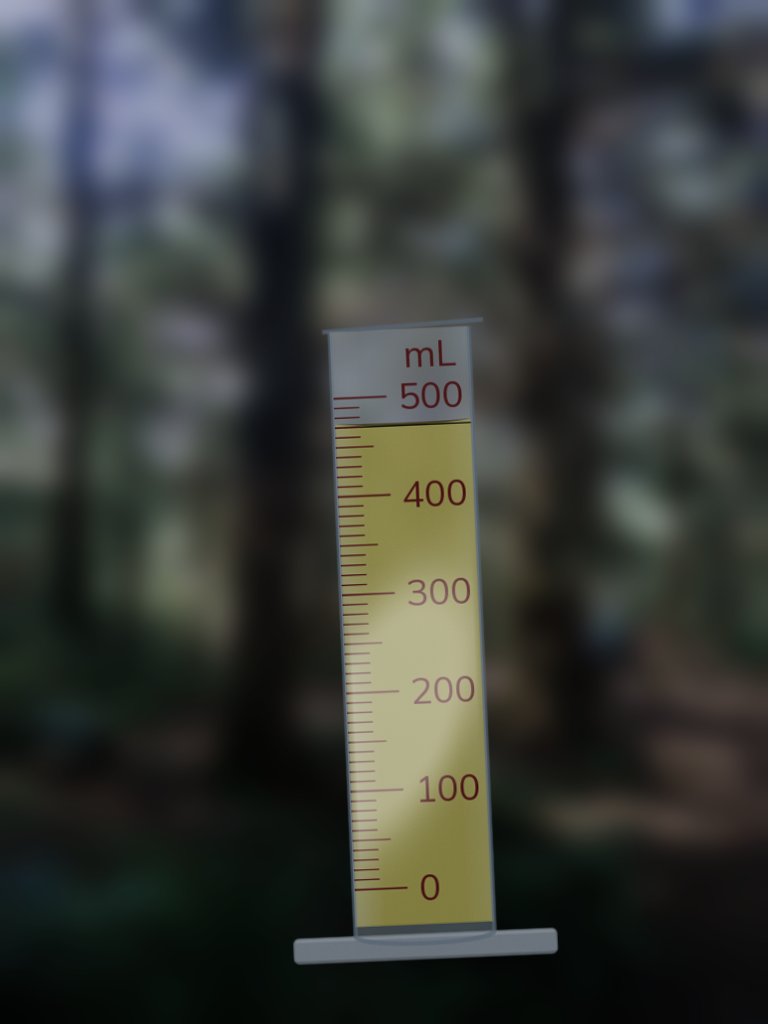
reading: {"value": 470, "unit": "mL"}
